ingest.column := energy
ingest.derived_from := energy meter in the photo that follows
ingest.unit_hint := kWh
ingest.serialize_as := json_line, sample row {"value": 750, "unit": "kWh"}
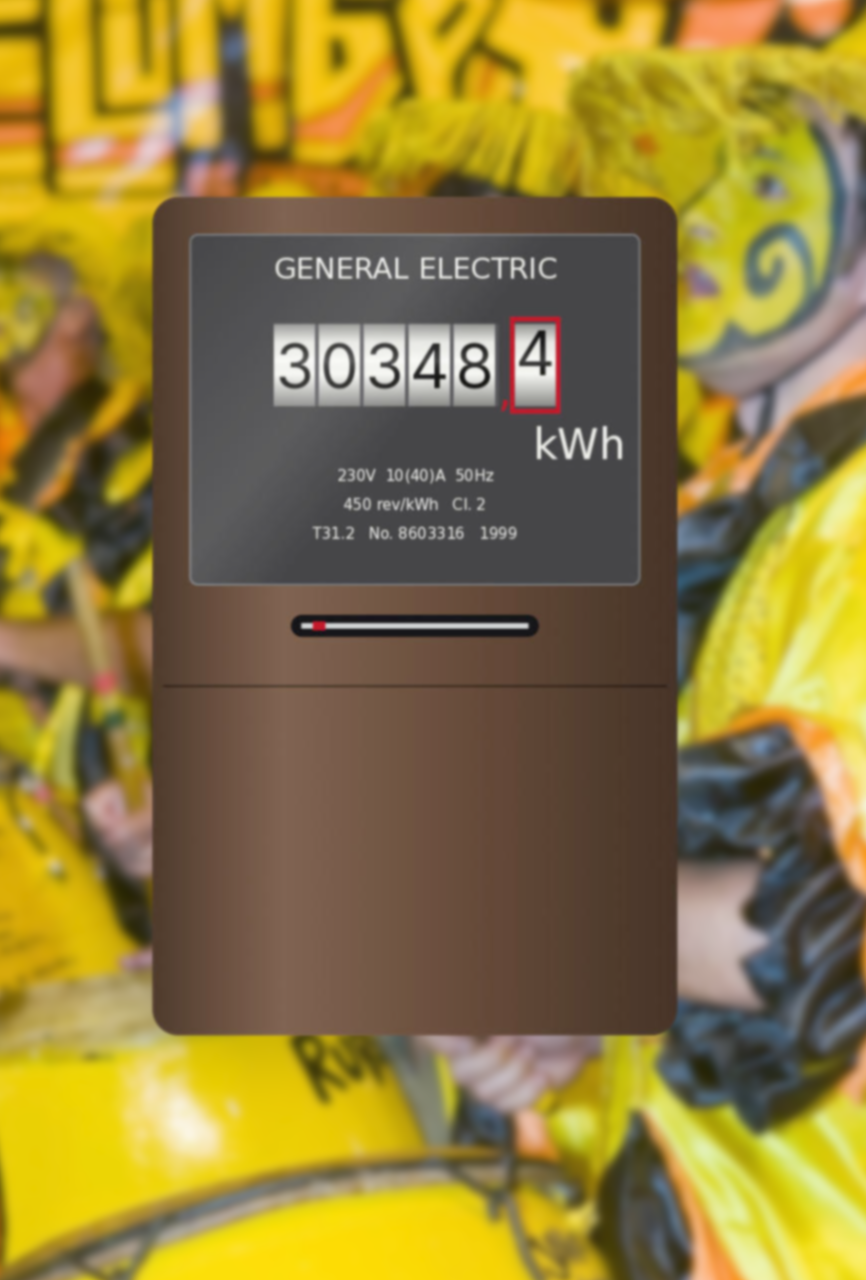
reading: {"value": 30348.4, "unit": "kWh"}
